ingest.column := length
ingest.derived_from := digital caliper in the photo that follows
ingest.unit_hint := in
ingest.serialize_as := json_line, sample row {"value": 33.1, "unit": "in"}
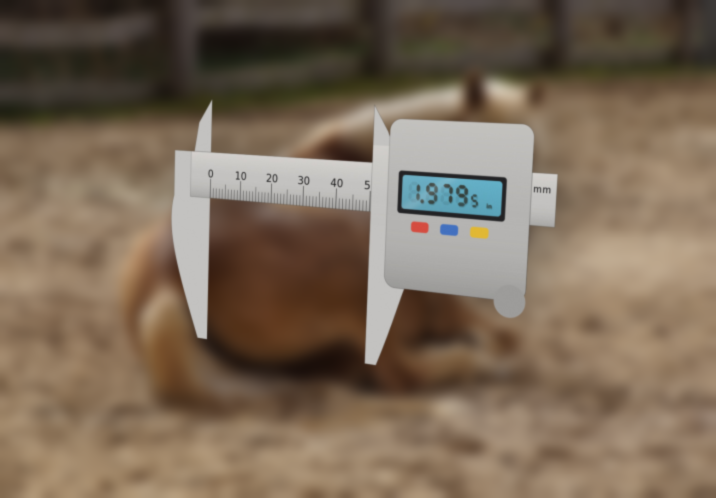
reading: {"value": 1.9795, "unit": "in"}
